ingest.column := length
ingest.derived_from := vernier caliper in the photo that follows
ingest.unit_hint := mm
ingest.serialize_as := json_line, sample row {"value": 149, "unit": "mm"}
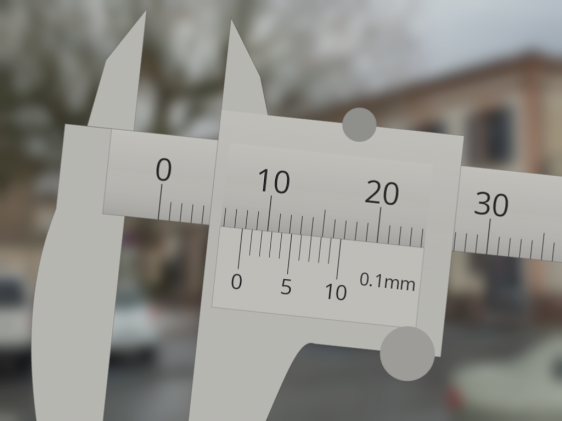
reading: {"value": 7.7, "unit": "mm"}
